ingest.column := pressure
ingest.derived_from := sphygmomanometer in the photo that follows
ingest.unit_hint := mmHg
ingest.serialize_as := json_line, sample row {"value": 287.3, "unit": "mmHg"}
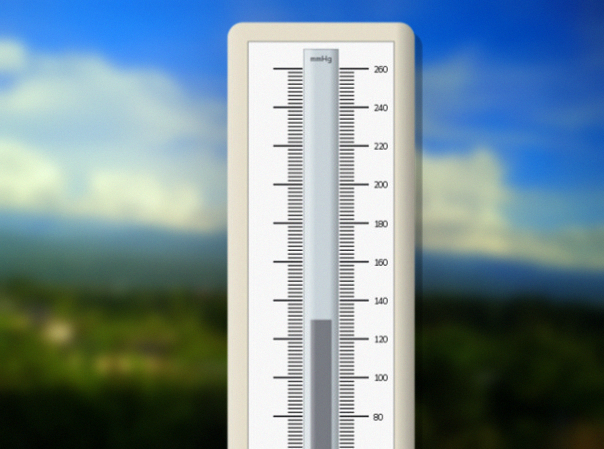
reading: {"value": 130, "unit": "mmHg"}
